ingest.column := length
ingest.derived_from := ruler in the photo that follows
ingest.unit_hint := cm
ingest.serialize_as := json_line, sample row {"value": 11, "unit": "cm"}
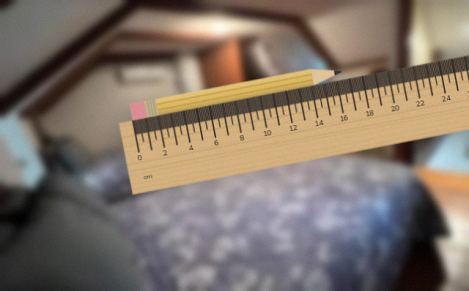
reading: {"value": 16.5, "unit": "cm"}
